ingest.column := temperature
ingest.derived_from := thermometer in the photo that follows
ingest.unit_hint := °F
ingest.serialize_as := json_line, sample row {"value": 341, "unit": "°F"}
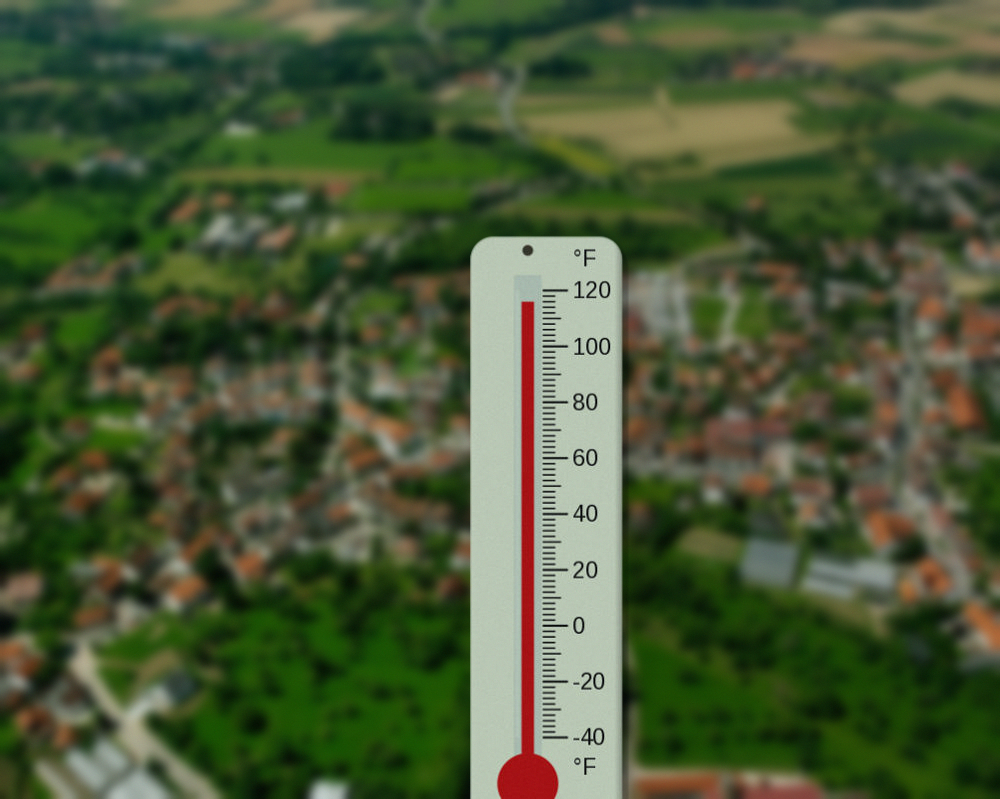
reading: {"value": 116, "unit": "°F"}
